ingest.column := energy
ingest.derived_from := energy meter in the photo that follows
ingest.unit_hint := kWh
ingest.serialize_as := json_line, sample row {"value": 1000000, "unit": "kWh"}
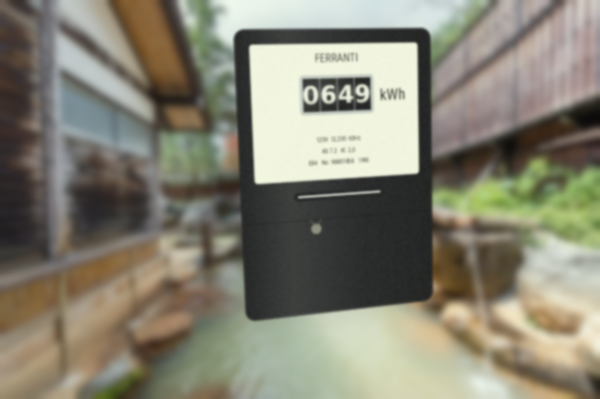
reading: {"value": 649, "unit": "kWh"}
